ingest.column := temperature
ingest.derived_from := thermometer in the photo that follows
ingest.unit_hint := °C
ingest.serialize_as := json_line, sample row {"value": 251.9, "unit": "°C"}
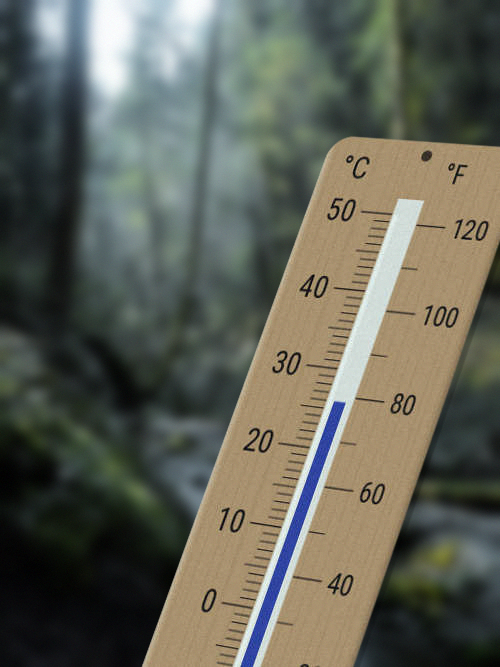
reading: {"value": 26, "unit": "°C"}
